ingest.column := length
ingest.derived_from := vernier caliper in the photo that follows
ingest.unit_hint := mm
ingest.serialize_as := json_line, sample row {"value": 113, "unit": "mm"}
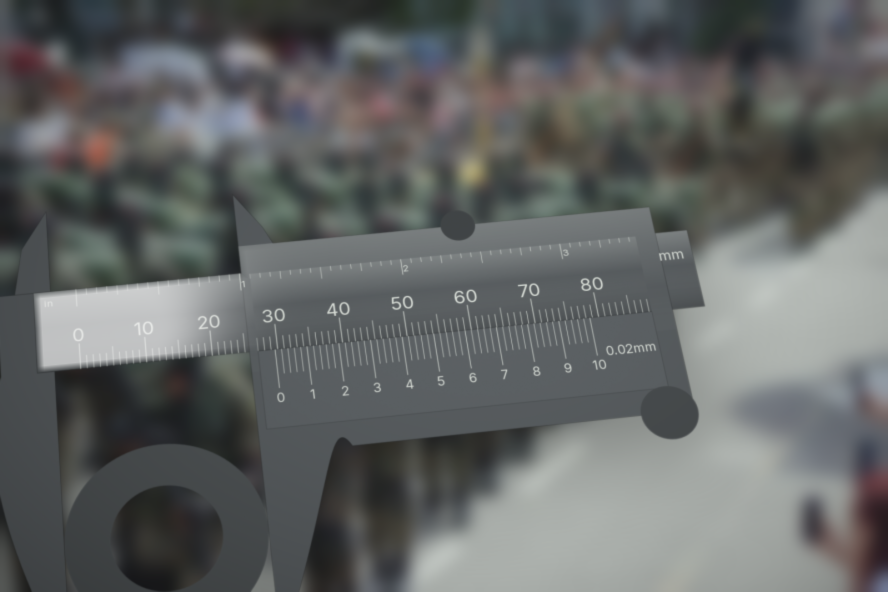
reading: {"value": 29.6, "unit": "mm"}
